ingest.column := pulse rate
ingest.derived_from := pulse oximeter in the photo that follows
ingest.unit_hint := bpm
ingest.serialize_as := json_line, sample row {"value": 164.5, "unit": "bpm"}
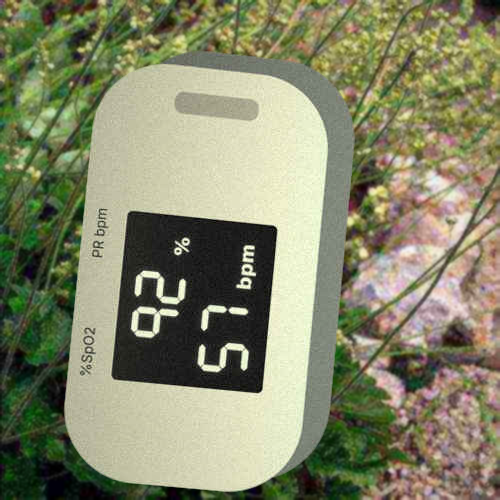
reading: {"value": 57, "unit": "bpm"}
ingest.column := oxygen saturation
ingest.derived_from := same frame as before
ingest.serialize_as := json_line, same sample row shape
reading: {"value": 92, "unit": "%"}
